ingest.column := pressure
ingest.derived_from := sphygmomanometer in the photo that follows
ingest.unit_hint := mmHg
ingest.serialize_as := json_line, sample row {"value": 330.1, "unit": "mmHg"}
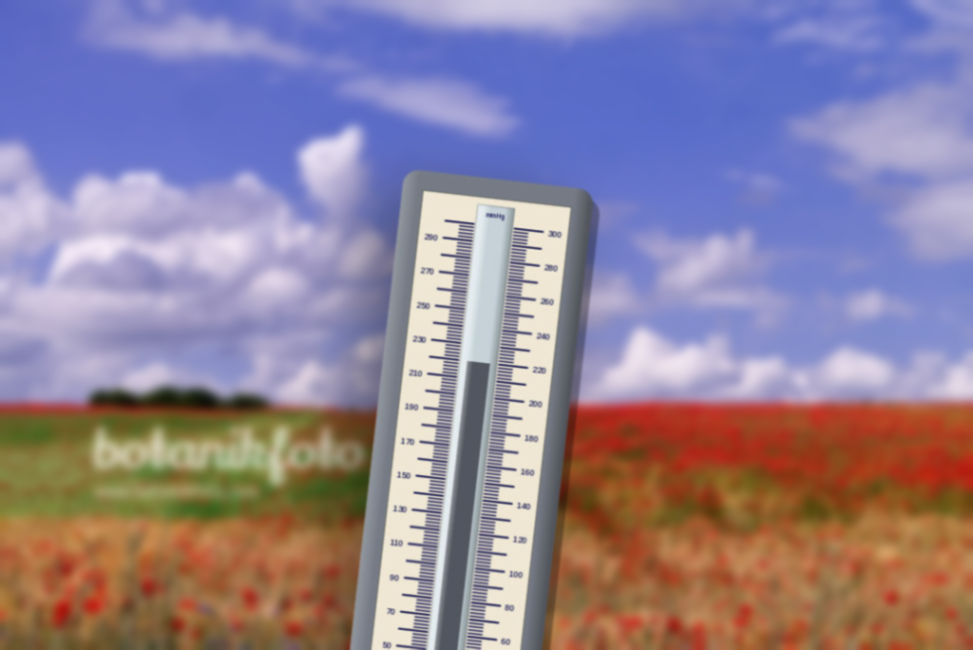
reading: {"value": 220, "unit": "mmHg"}
